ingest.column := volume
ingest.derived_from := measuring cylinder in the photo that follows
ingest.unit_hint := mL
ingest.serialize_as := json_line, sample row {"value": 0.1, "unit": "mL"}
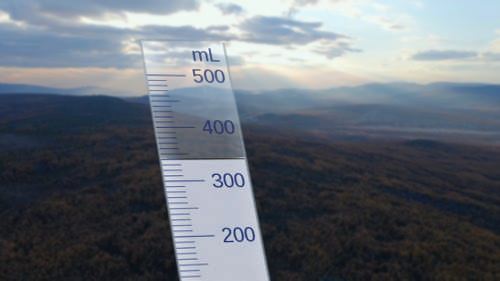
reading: {"value": 340, "unit": "mL"}
